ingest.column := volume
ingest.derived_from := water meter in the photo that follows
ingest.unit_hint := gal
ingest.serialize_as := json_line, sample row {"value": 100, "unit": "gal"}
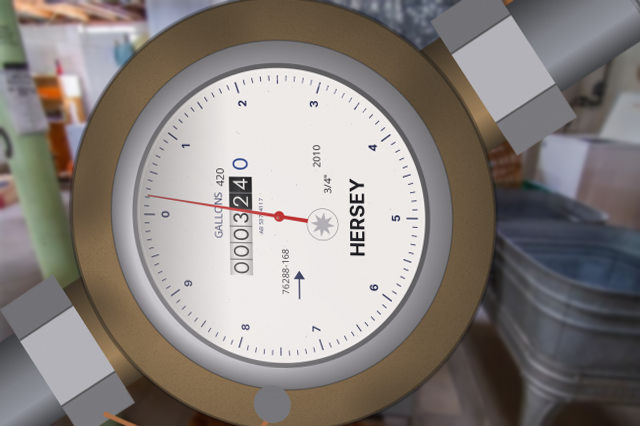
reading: {"value": 3240.2, "unit": "gal"}
